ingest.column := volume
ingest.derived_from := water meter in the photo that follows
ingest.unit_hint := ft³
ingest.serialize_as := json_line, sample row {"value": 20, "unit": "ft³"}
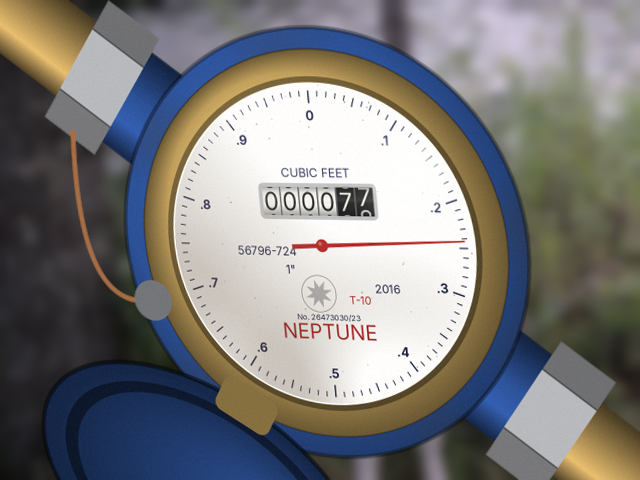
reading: {"value": 77.24, "unit": "ft³"}
